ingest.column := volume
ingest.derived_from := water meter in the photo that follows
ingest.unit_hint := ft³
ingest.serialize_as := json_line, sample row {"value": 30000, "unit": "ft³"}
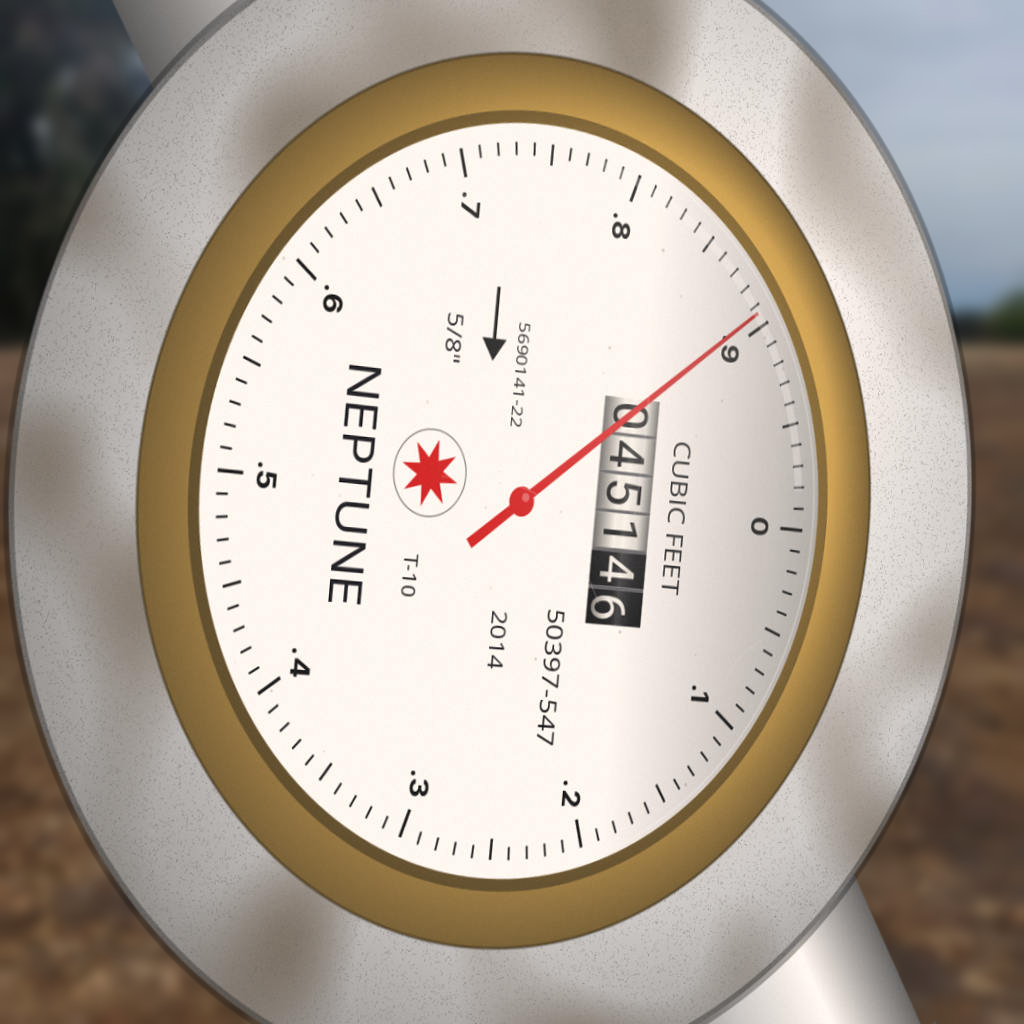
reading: {"value": 45145.89, "unit": "ft³"}
